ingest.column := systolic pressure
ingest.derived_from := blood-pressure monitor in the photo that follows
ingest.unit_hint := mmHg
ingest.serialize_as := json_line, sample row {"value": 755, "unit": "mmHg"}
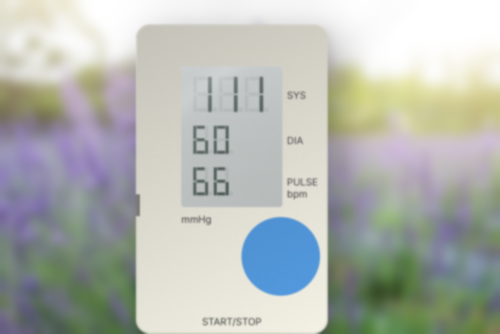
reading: {"value": 111, "unit": "mmHg"}
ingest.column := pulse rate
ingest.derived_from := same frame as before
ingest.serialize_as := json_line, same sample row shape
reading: {"value": 66, "unit": "bpm"}
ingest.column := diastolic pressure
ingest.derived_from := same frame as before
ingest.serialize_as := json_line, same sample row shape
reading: {"value": 60, "unit": "mmHg"}
